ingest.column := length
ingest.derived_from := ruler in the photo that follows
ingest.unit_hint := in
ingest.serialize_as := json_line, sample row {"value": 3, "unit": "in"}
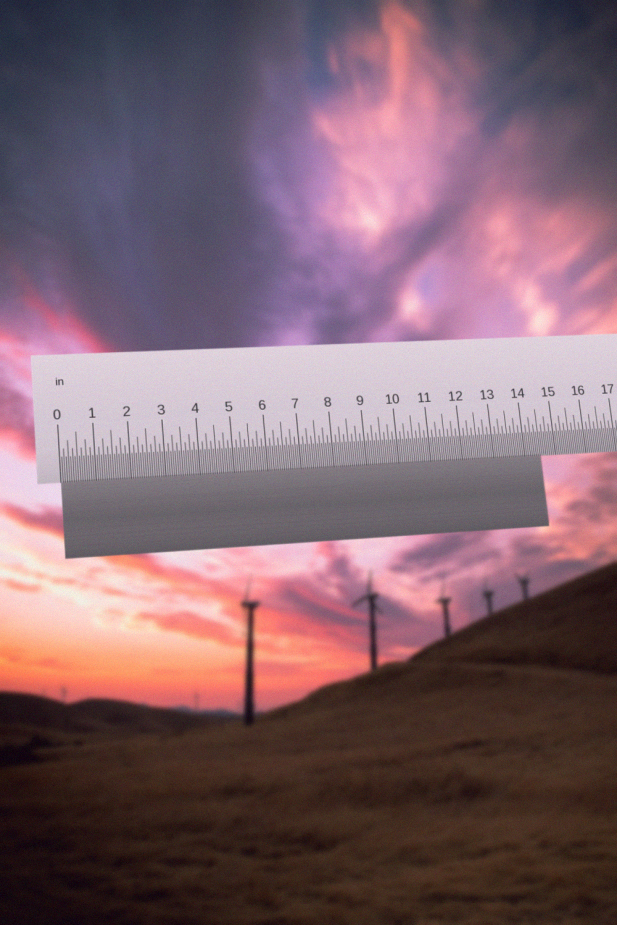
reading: {"value": 14.5, "unit": "in"}
